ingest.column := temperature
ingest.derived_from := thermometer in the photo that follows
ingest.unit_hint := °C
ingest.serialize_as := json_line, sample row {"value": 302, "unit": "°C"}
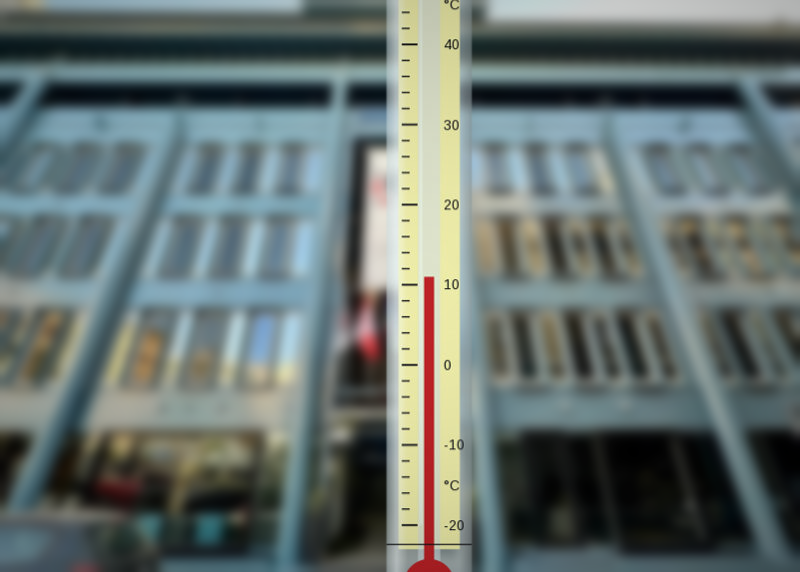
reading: {"value": 11, "unit": "°C"}
